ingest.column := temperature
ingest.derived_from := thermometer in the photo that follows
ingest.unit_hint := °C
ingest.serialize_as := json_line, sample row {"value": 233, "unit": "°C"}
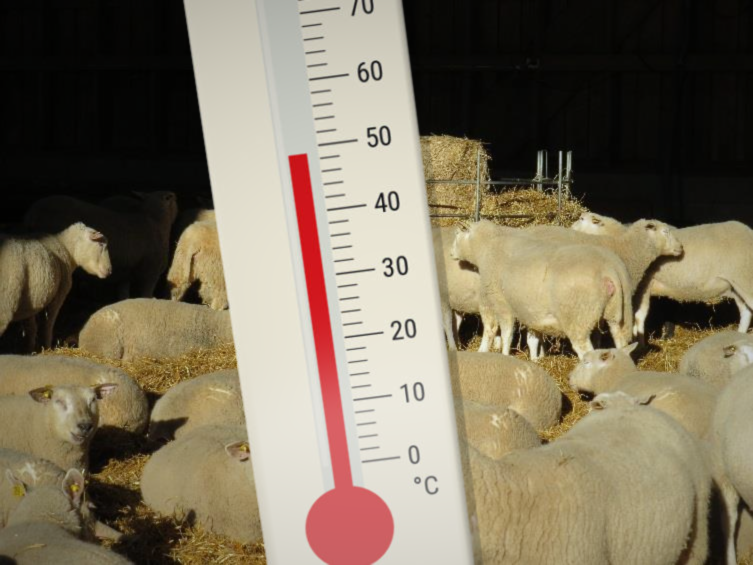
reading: {"value": 49, "unit": "°C"}
